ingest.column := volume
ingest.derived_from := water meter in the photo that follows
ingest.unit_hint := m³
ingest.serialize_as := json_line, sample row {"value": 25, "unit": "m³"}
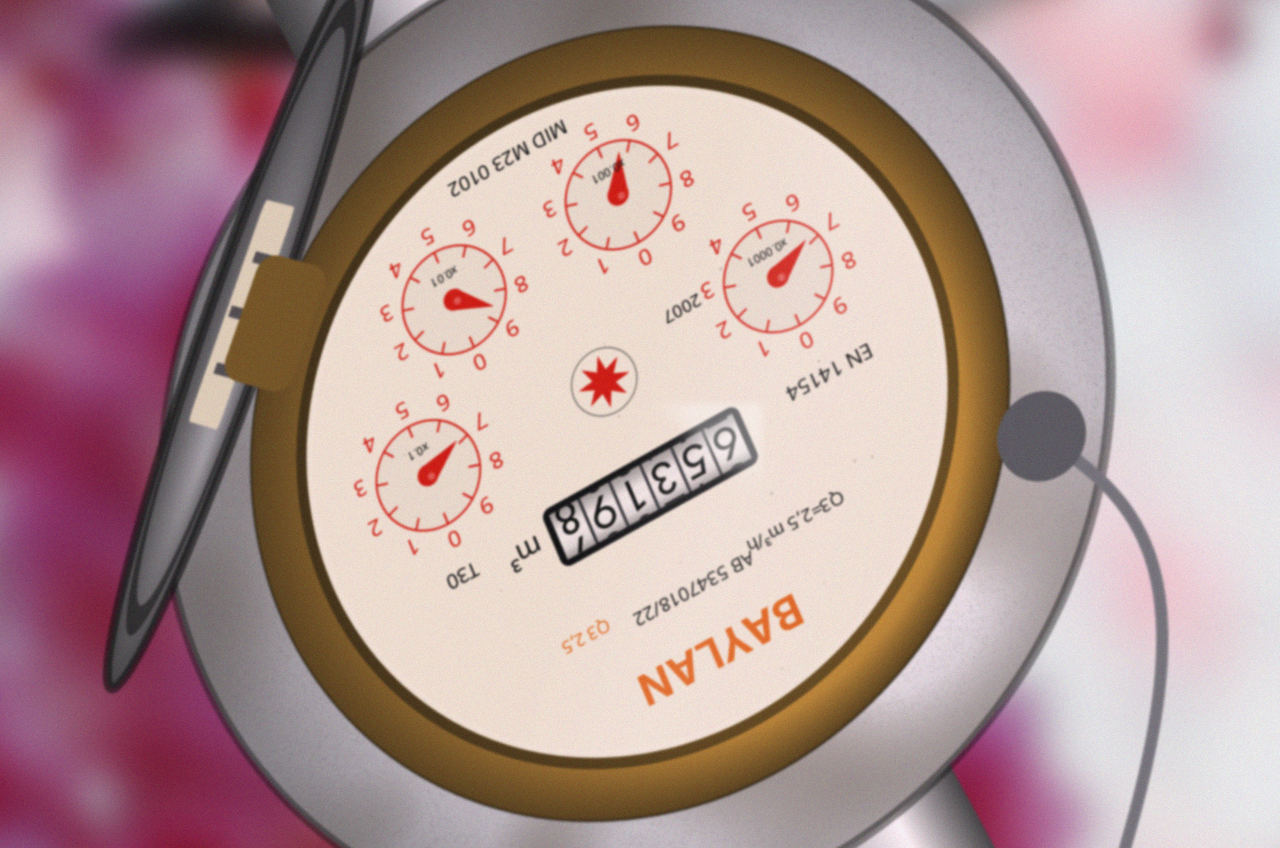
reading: {"value": 653197.6856, "unit": "m³"}
